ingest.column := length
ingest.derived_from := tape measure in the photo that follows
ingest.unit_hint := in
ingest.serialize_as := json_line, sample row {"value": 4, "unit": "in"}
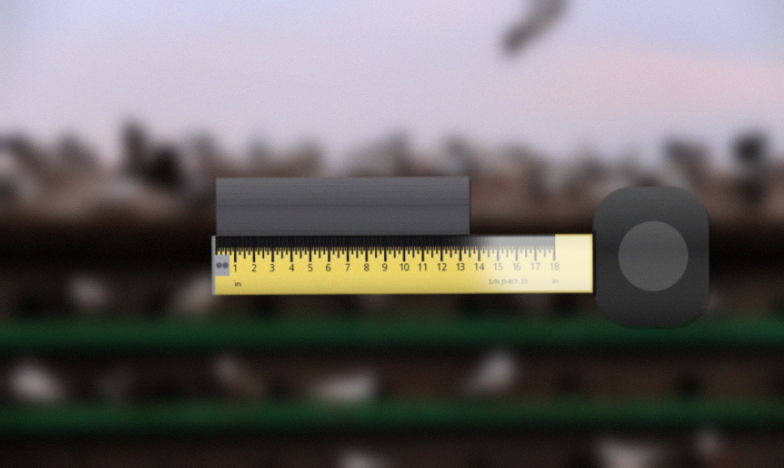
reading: {"value": 13.5, "unit": "in"}
